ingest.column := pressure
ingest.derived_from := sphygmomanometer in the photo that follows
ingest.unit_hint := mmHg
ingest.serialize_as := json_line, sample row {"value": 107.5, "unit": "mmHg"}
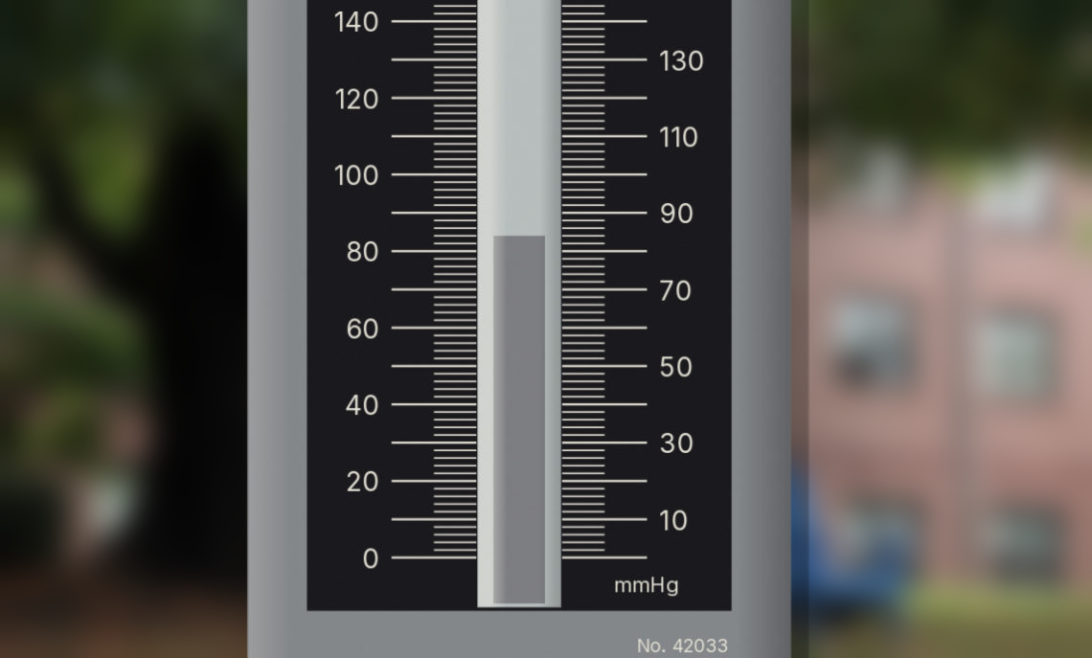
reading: {"value": 84, "unit": "mmHg"}
